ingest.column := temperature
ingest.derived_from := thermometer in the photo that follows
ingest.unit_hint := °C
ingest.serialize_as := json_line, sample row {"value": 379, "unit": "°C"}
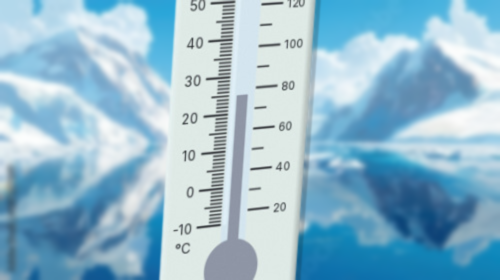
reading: {"value": 25, "unit": "°C"}
